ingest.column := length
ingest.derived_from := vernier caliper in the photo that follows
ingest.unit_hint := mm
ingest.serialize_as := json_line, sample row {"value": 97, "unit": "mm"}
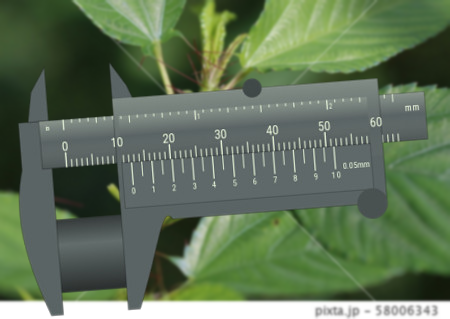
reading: {"value": 12.5, "unit": "mm"}
